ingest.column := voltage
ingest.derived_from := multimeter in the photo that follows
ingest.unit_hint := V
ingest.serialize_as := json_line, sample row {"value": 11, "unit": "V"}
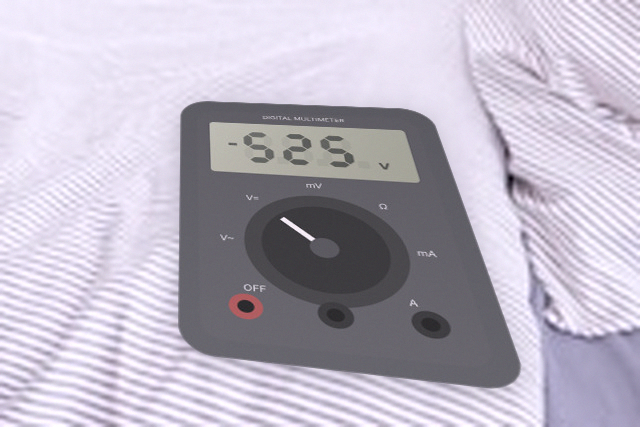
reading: {"value": -525, "unit": "V"}
